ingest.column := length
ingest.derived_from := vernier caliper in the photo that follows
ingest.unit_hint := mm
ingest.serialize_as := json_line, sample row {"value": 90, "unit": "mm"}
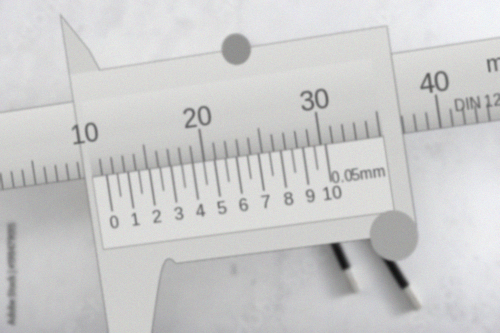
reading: {"value": 11.4, "unit": "mm"}
